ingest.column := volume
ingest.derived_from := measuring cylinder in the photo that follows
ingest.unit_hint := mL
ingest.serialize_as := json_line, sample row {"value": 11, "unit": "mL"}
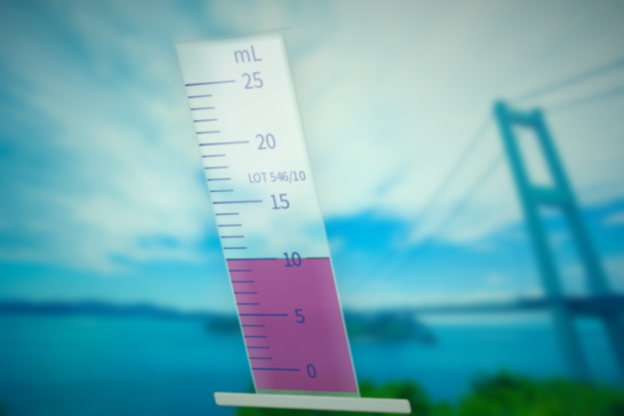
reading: {"value": 10, "unit": "mL"}
